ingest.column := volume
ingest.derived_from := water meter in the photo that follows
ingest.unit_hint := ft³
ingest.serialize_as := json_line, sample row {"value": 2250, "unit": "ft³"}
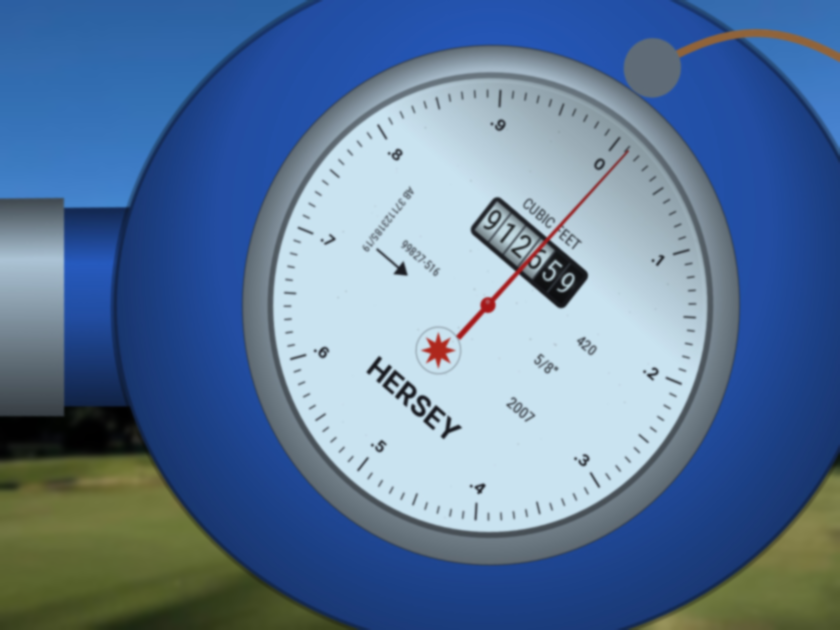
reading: {"value": 912659.01, "unit": "ft³"}
